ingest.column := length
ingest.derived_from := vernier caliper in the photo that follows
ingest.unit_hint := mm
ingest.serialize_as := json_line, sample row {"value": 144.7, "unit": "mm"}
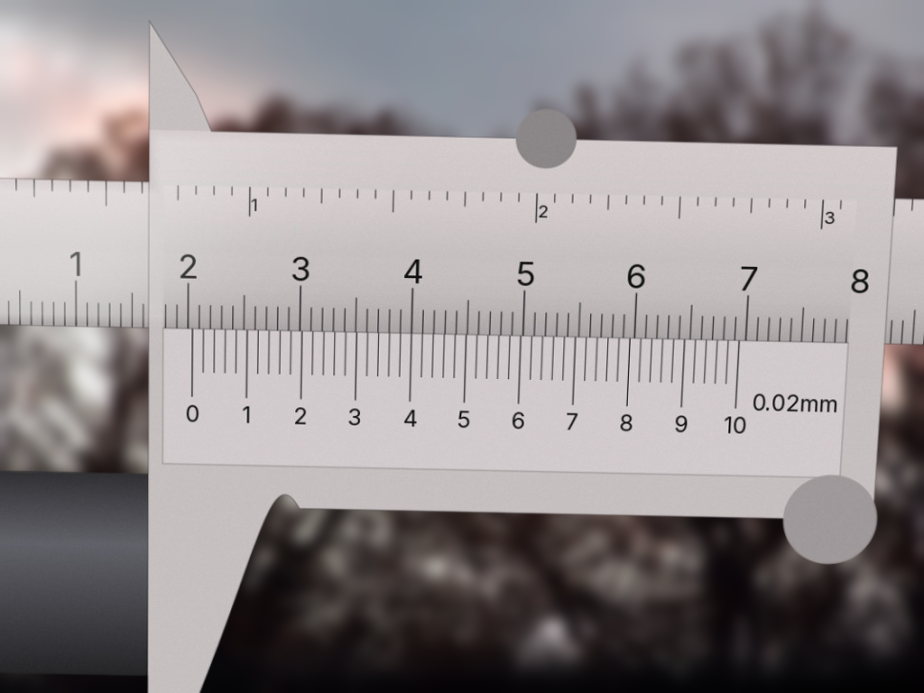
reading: {"value": 20.4, "unit": "mm"}
